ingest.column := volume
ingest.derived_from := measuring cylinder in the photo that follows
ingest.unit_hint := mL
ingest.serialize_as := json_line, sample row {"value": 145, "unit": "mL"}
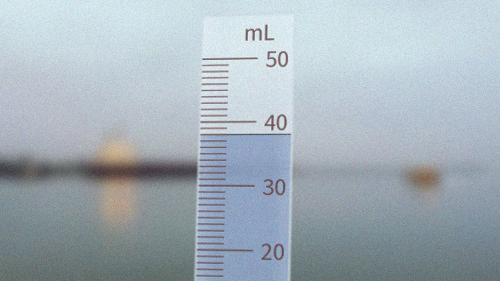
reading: {"value": 38, "unit": "mL"}
